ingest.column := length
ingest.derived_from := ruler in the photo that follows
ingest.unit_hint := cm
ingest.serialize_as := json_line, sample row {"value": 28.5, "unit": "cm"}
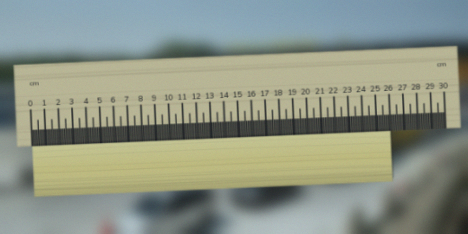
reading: {"value": 26, "unit": "cm"}
